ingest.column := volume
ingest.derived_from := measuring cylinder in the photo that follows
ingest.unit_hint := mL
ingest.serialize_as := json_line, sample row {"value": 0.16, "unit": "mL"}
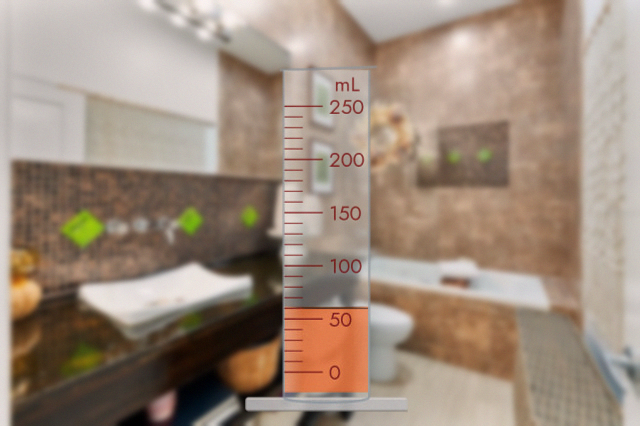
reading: {"value": 60, "unit": "mL"}
